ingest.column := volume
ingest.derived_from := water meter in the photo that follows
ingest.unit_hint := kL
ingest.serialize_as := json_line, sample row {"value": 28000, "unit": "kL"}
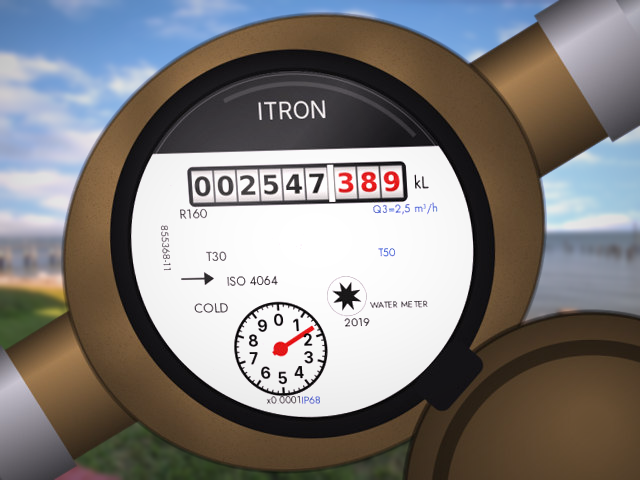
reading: {"value": 2547.3891, "unit": "kL"}
